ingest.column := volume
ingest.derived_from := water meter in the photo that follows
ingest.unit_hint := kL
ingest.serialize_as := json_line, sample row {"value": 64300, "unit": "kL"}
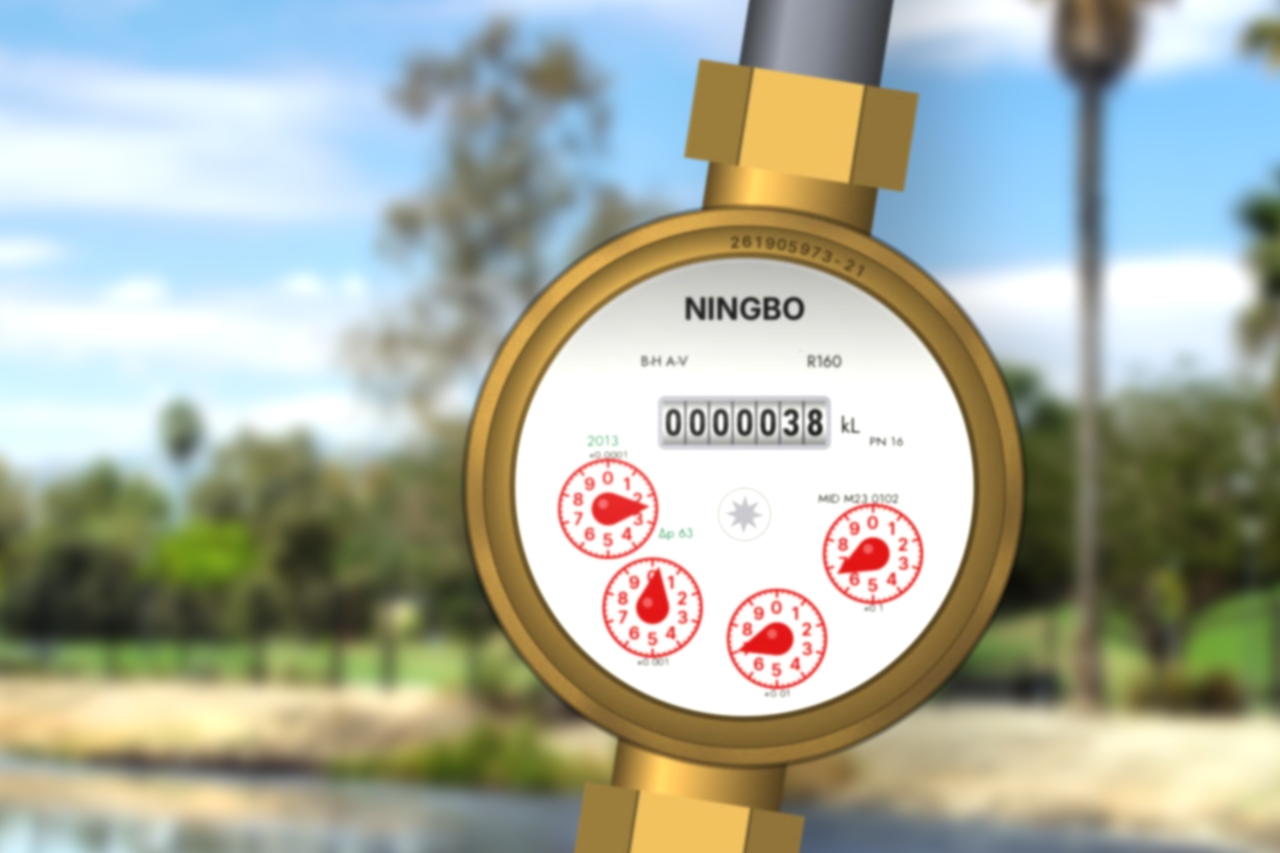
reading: {"value": 38.6702, "unit": "kL"}
